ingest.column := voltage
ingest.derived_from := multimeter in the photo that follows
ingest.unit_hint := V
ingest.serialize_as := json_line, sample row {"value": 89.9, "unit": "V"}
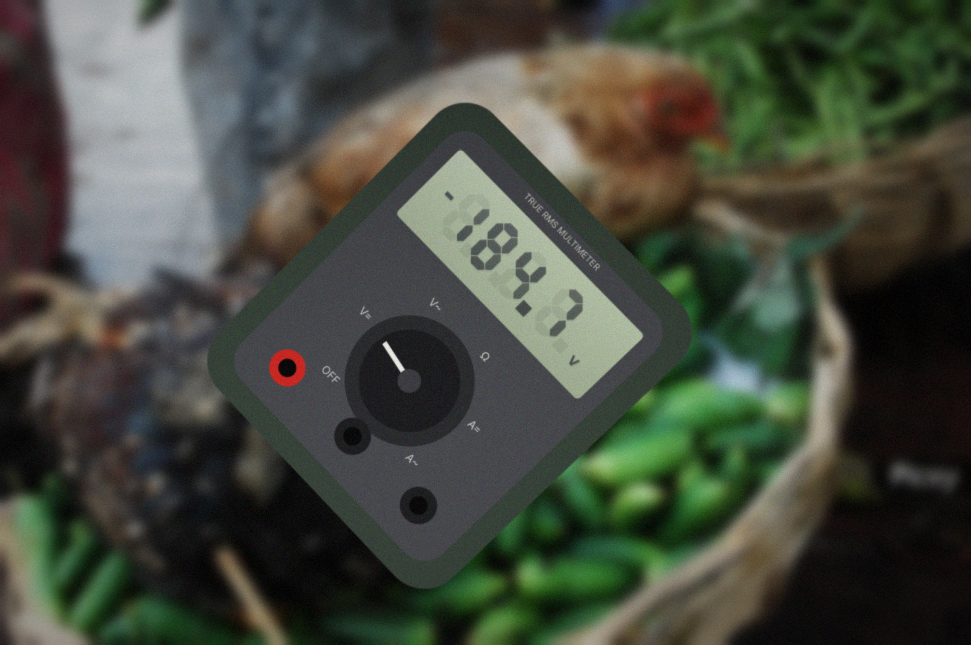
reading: {"value": -184.7, "unit": "V"}
